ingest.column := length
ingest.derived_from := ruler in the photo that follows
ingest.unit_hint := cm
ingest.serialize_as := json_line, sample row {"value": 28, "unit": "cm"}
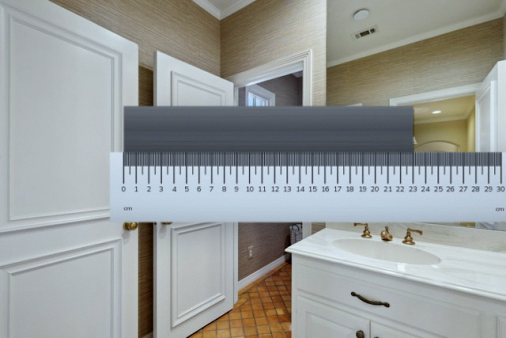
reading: {"value": 23, "unit": "cm"}
